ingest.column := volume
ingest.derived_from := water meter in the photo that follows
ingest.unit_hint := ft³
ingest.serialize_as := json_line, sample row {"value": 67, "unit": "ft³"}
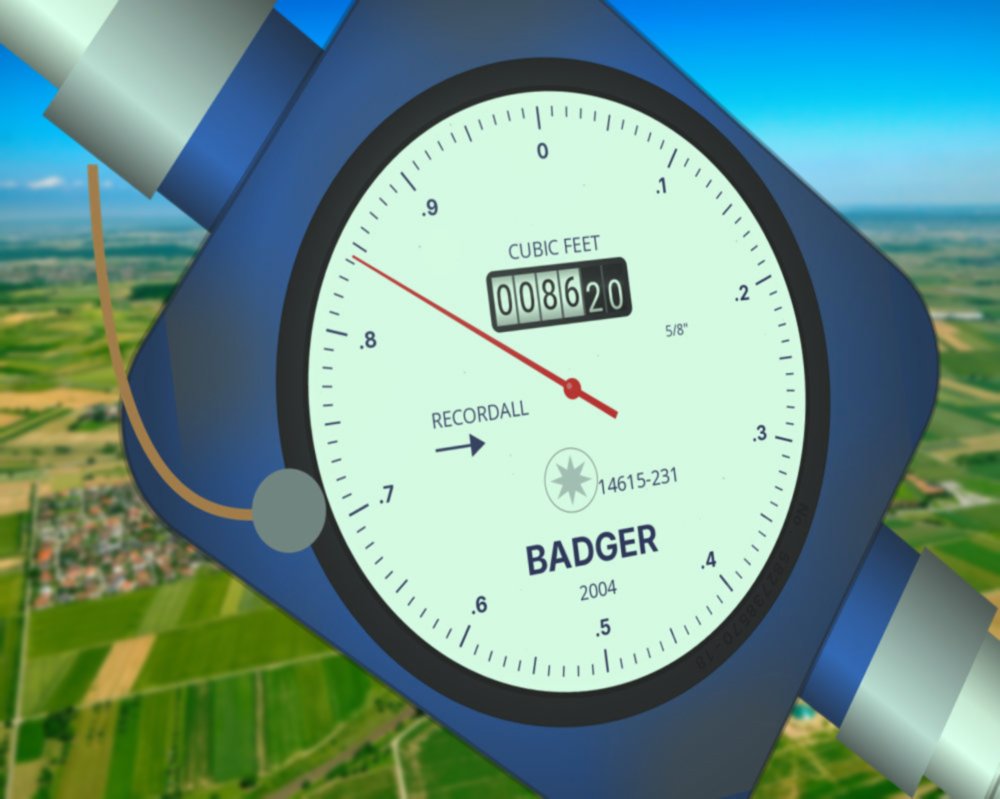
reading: {"value": 8619.84, "unit": "ft³"}
